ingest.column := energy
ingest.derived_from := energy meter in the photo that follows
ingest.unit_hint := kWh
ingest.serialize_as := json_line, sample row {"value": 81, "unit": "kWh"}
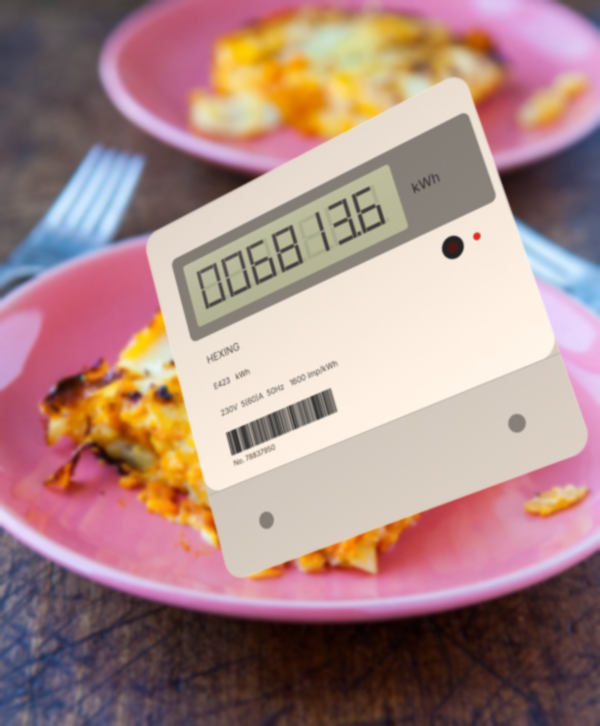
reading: {"value": 6813.6, "unit": "kWh"}
